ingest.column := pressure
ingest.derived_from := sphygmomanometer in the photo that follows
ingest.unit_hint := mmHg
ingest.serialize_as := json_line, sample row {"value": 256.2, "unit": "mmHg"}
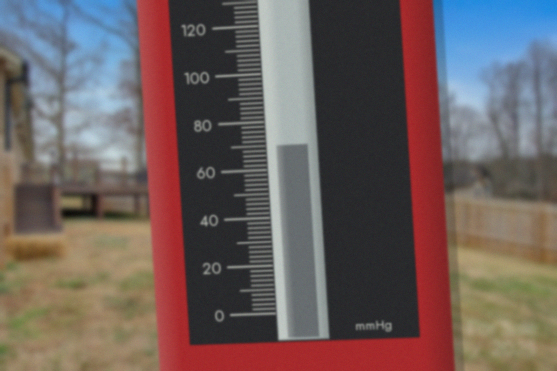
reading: {"value": 70, "unit": "mmHg"}
